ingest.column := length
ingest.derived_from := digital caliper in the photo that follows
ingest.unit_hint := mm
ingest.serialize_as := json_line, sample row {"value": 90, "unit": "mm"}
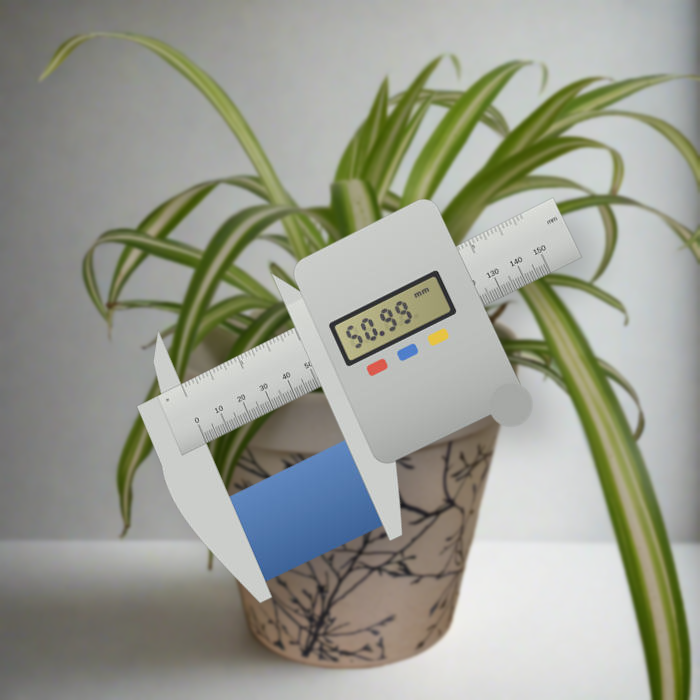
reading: {"value": 50.99, "unit": "mm"}
